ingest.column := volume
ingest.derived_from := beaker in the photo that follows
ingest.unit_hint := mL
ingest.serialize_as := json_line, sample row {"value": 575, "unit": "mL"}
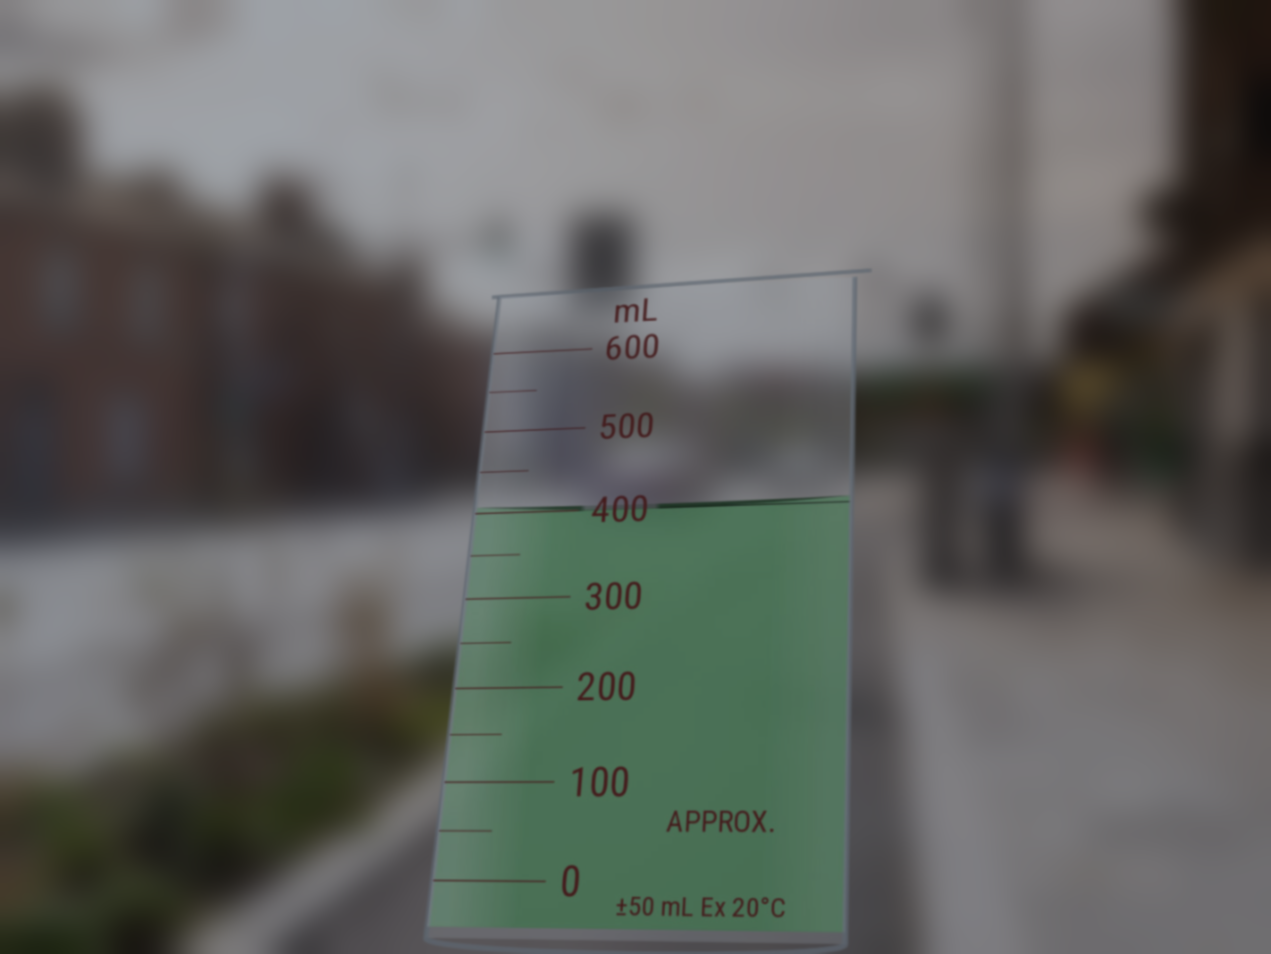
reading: {"value": 400, "unit": "mL"}
